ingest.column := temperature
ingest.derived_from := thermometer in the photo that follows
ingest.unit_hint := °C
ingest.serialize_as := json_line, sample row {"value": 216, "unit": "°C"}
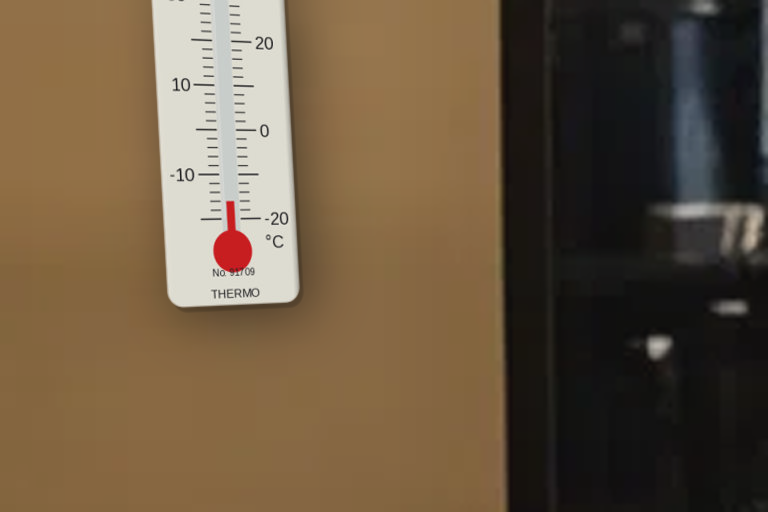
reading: {"value": -16, "unit": "°C"}
